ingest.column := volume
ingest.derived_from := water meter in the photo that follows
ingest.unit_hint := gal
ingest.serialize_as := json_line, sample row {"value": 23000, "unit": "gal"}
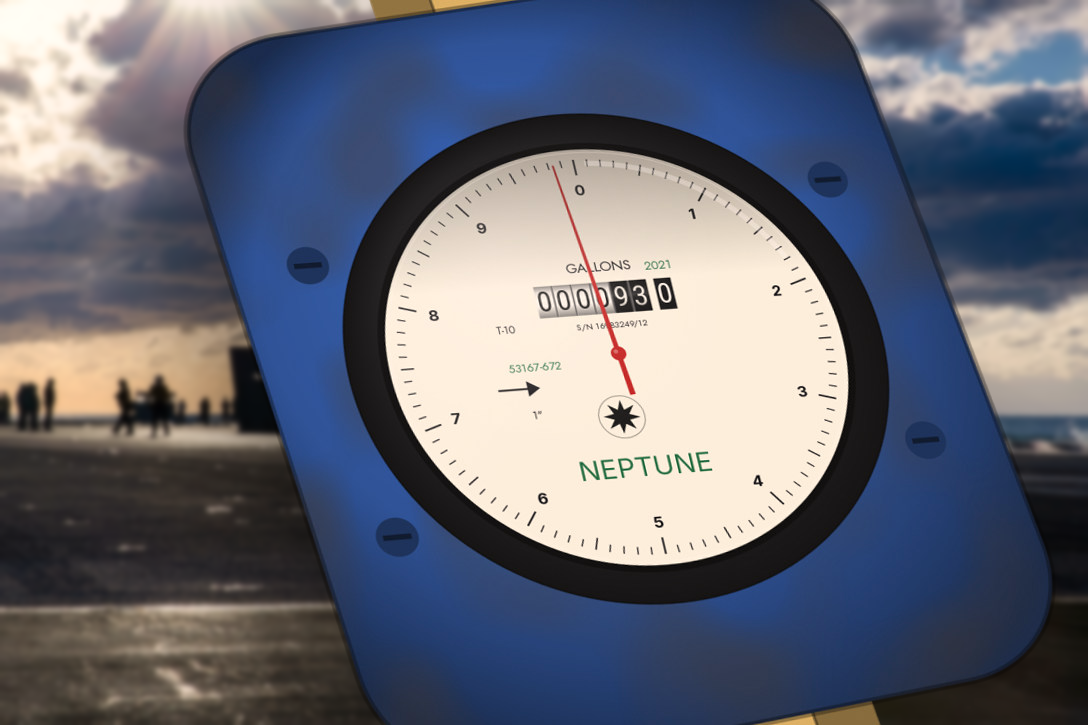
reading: {"value": 929.8, "unit": "gal"}
